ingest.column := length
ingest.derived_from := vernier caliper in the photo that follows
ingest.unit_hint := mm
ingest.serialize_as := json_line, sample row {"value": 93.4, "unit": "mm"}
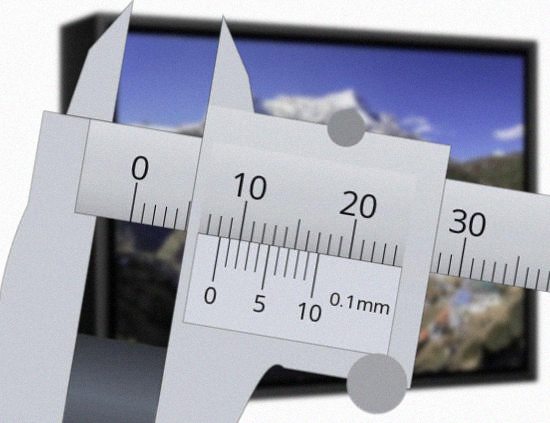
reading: {"value": 8.2, "unit": "mm"}
